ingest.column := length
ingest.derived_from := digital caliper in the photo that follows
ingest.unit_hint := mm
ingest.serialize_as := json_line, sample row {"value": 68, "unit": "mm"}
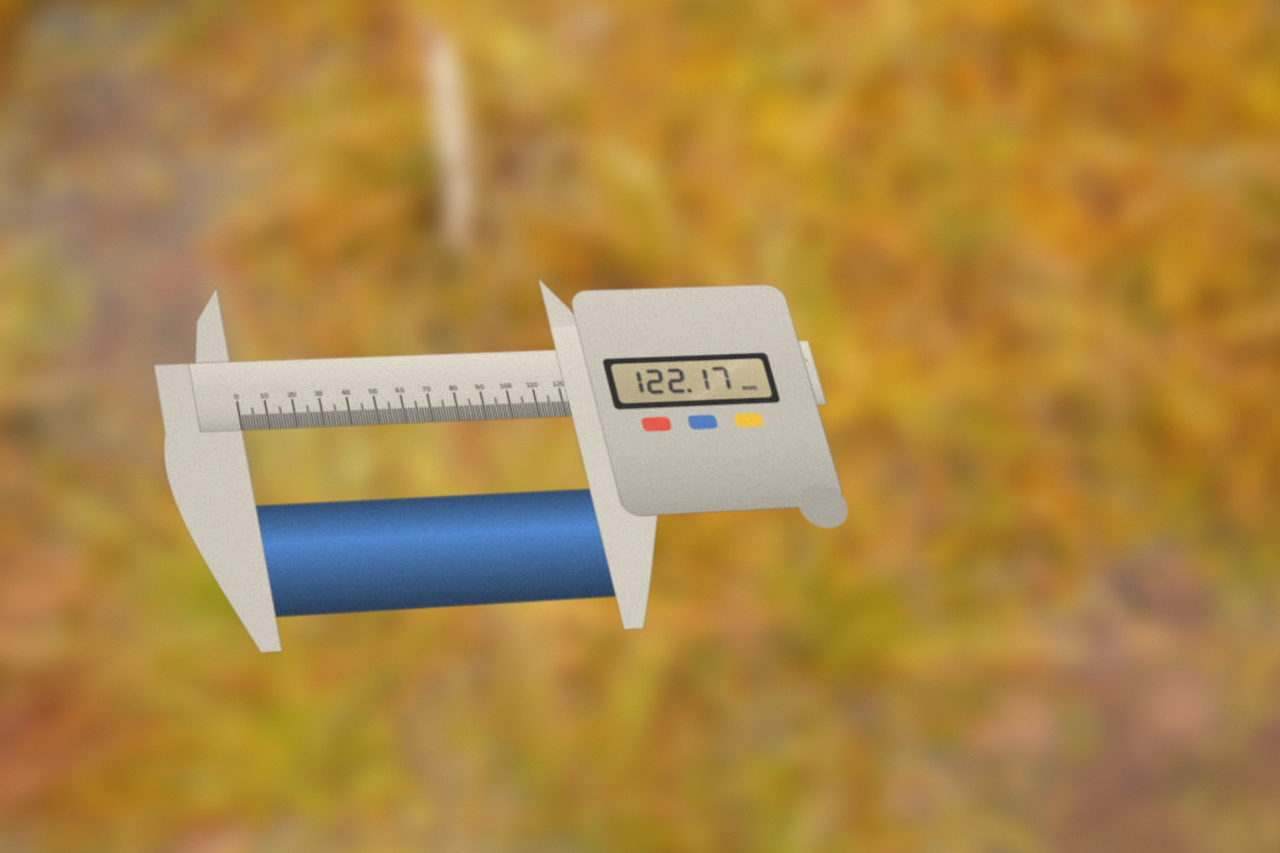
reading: {"value": 122.17, "unit": "mm"}
